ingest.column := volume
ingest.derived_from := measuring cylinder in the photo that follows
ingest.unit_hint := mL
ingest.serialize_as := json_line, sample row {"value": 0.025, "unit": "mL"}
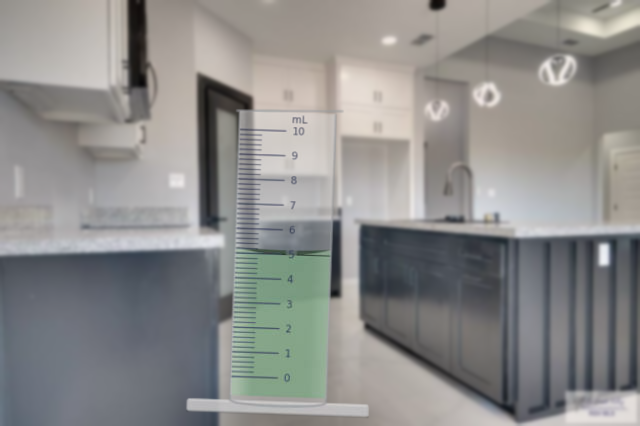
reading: {"value": 5, "unit": "mL"}
